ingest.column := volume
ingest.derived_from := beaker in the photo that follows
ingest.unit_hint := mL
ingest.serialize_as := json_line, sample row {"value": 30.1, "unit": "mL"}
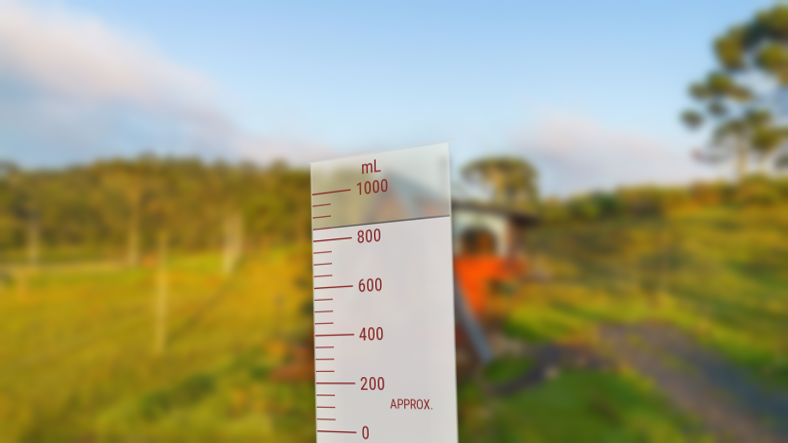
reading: {"value": 850, "unit": "mL"}
